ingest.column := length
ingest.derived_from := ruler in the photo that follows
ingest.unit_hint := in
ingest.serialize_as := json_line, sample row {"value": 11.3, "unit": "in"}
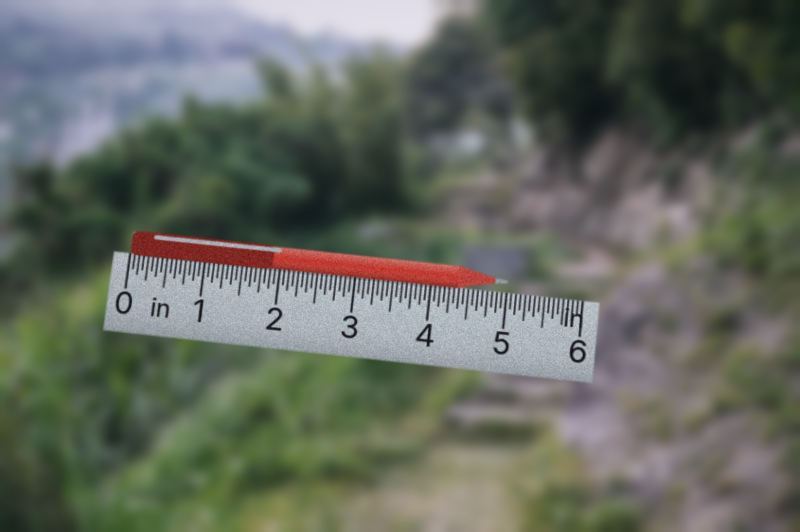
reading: {"value": 5, "unit": "in"}
